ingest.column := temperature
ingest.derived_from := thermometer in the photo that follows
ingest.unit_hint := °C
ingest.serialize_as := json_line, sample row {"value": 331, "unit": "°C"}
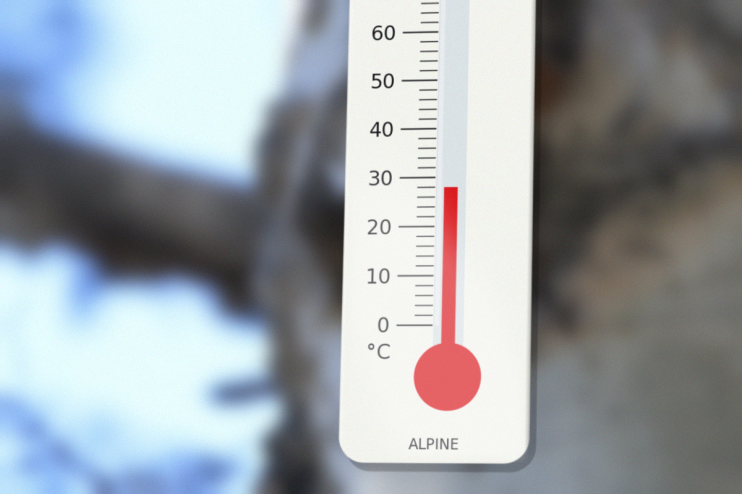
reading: {"value": 28, "unit": "°C"}
